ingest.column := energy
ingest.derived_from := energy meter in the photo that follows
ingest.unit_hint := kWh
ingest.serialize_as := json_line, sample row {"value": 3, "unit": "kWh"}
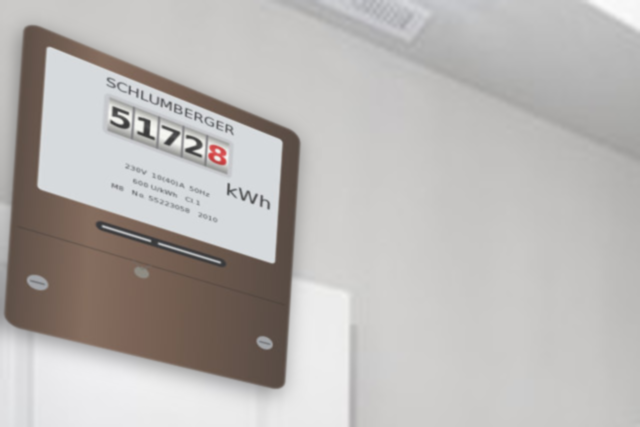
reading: {"value": 5172.8, "unit": "kWh"}
